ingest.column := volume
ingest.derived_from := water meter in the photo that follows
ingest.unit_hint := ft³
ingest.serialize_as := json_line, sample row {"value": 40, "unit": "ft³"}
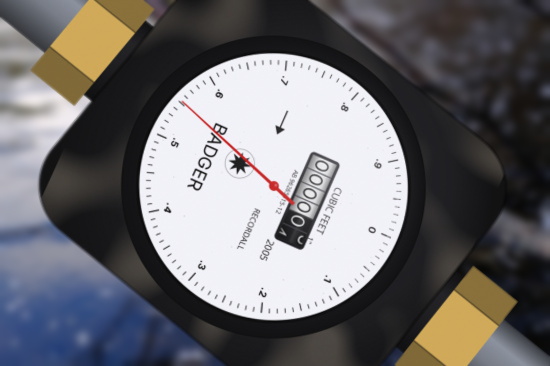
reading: {"value": 3.55, "unit": "ft³"}
